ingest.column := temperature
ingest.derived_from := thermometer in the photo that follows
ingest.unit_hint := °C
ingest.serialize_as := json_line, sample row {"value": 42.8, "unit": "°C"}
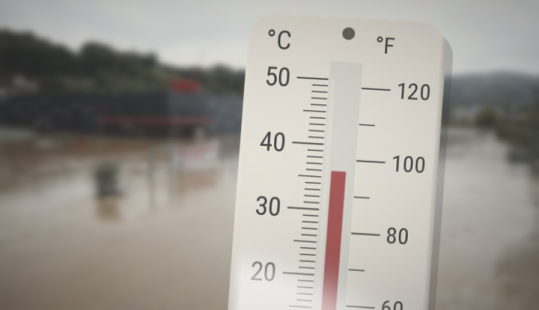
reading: {"value": 36, "unit": "°C"}
